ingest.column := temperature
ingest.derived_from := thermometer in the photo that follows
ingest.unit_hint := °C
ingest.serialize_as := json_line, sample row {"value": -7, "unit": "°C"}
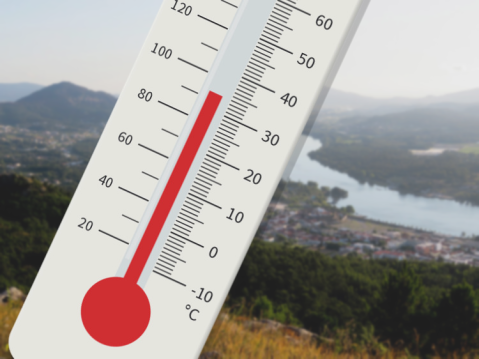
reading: {"value": 34, "unit": "°C"}
